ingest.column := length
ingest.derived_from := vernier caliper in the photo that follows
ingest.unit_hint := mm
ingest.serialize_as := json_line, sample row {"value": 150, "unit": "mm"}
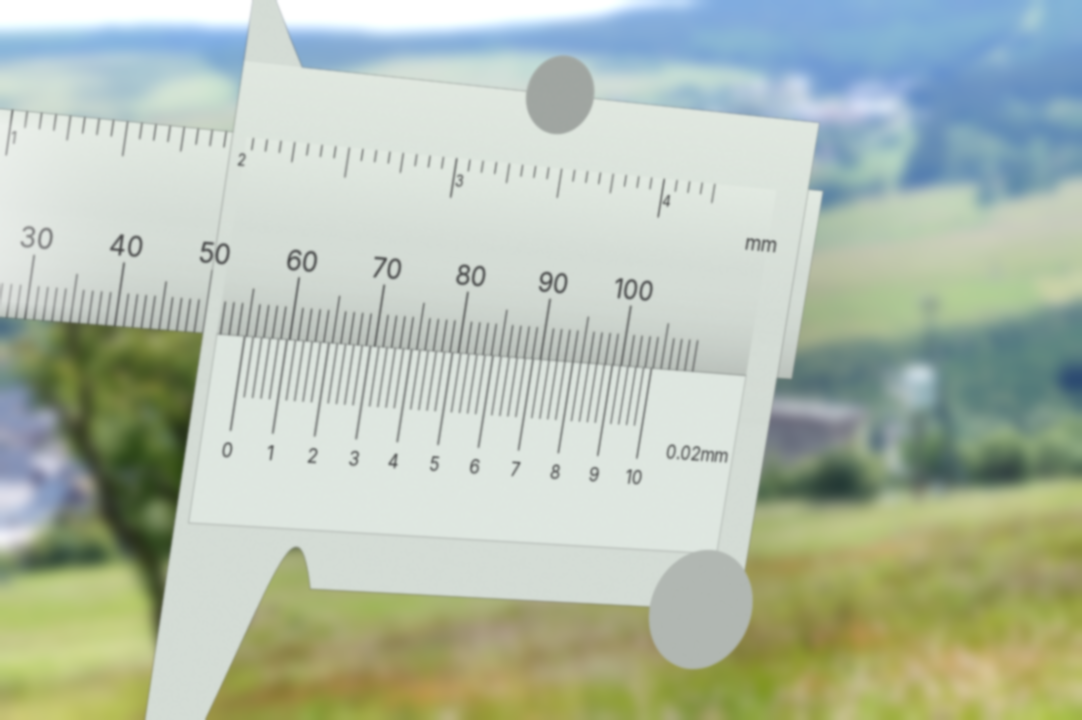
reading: {"value": 54.8, "unit": "mm"}
